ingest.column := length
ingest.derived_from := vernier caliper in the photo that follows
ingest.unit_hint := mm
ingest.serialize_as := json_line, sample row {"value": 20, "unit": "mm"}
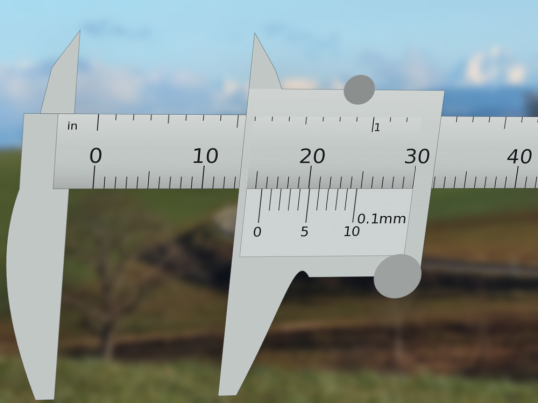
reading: {"value": 15.6, "unit": "mm"}
